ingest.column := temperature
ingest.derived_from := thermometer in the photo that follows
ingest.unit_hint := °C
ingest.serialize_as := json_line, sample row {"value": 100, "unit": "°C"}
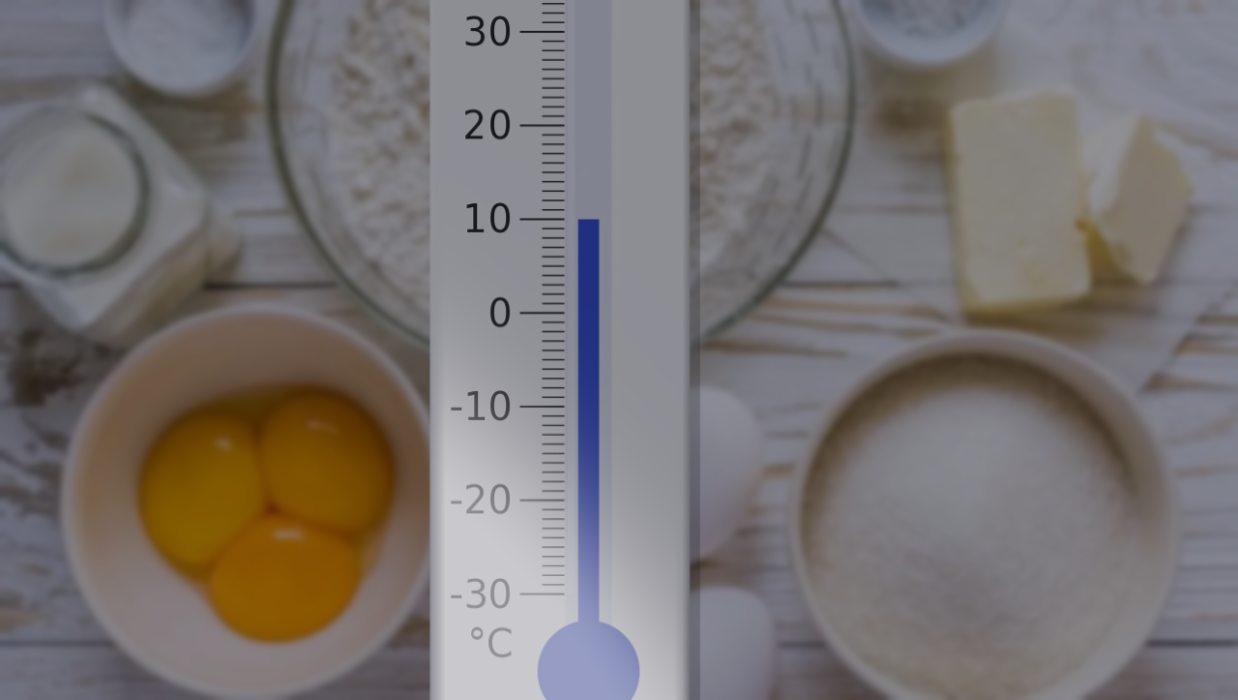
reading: {"value": 10, "unit": "°C"}
